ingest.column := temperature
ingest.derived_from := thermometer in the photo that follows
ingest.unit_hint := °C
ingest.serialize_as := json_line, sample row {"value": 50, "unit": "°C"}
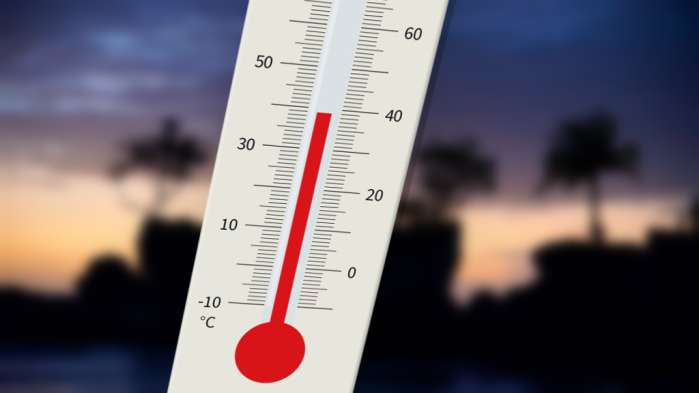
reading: {"value": 39, "unit": "°C"}
